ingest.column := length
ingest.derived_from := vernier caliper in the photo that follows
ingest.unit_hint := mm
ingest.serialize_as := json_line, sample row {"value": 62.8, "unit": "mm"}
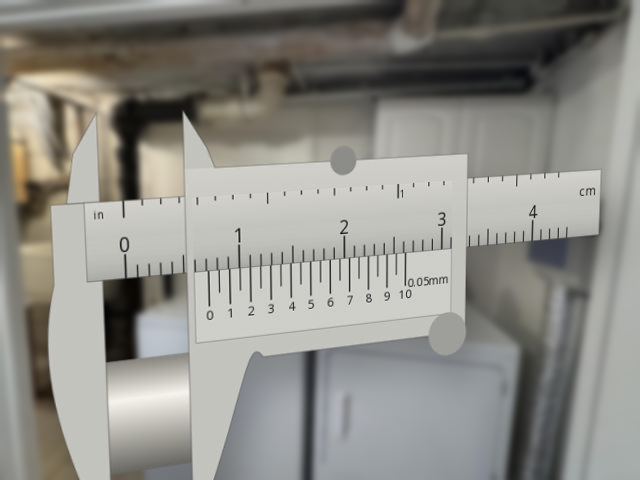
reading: {"value": 7.2, "unit": "mm"}
